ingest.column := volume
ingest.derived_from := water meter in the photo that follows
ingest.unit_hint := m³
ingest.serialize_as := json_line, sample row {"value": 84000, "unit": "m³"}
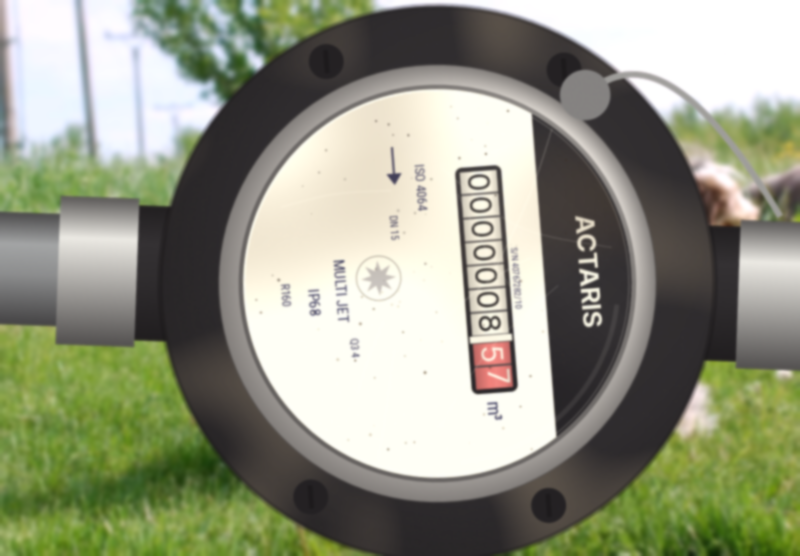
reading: {"value": 8.57, "unit": "m³"}
